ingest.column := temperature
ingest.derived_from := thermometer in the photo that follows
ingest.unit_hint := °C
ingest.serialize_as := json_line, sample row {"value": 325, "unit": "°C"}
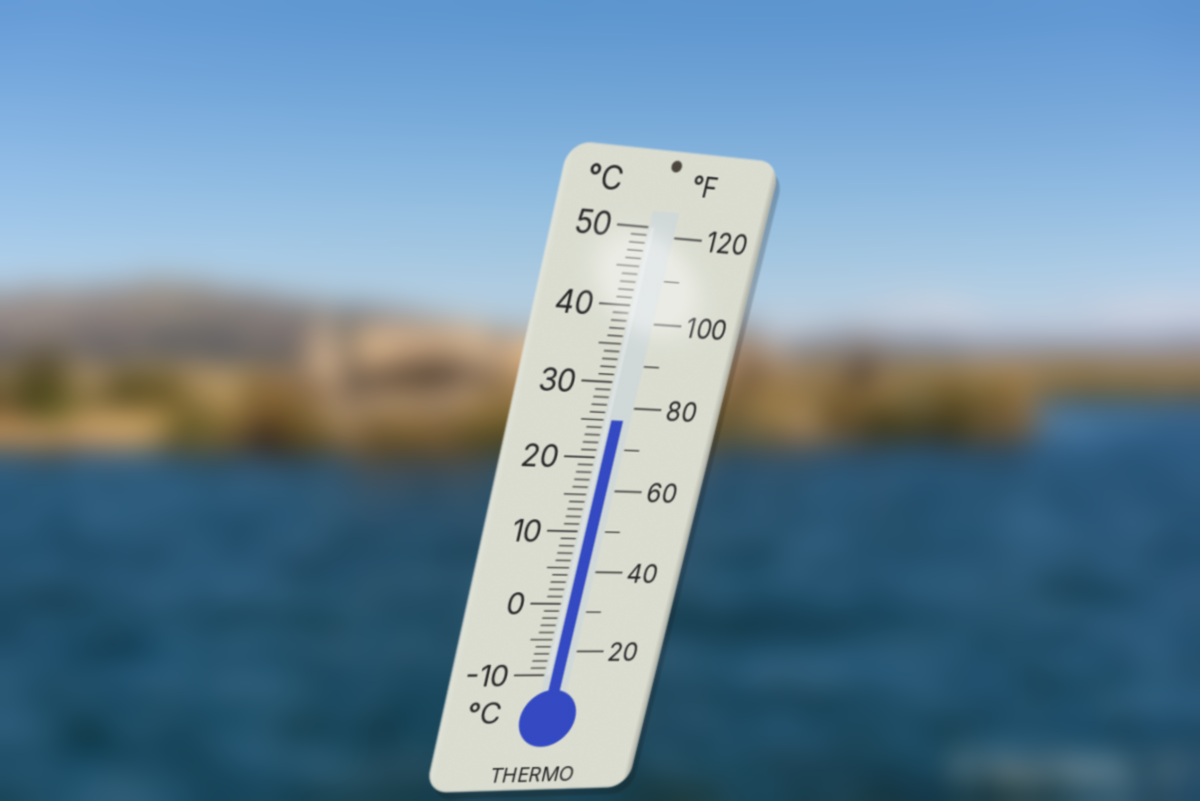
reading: {"value": 25, "unit": "°C"}
